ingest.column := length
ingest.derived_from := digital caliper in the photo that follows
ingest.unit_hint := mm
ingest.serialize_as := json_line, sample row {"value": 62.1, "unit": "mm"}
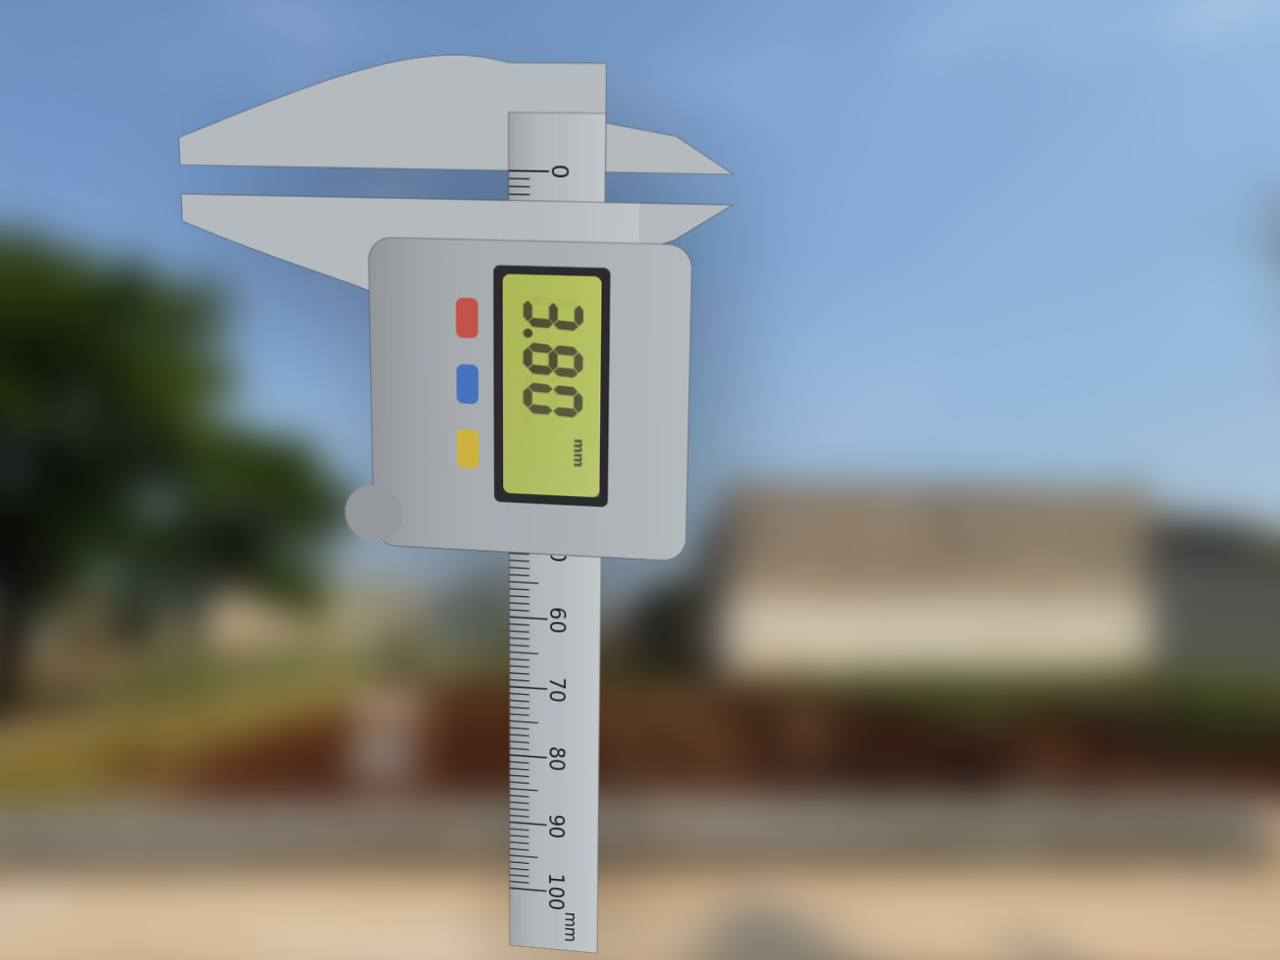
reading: {"value": 3.80, "unit": "mm"}
